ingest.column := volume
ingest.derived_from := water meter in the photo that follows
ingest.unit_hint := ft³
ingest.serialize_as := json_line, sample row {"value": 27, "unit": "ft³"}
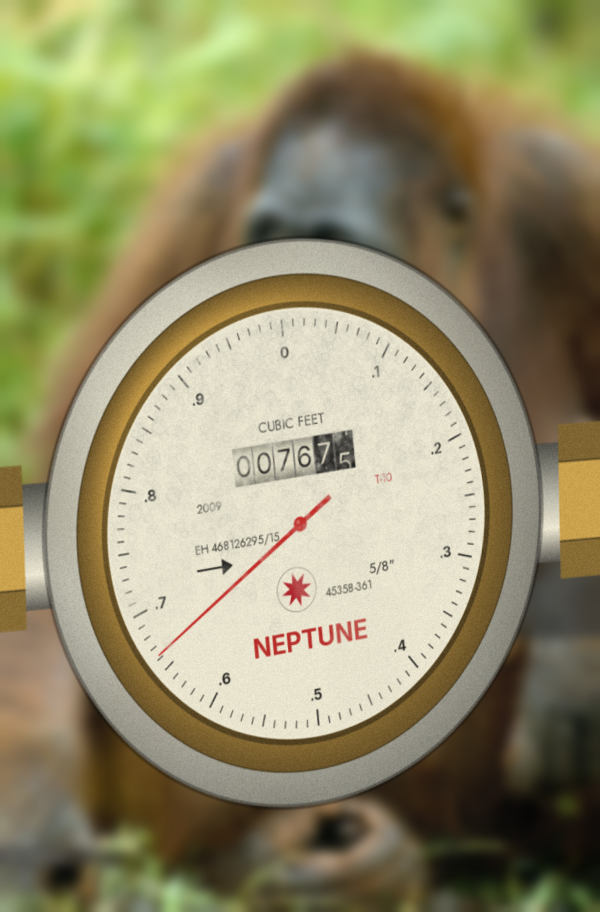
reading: {"value": 7674.66, "unit": "ft³"}
